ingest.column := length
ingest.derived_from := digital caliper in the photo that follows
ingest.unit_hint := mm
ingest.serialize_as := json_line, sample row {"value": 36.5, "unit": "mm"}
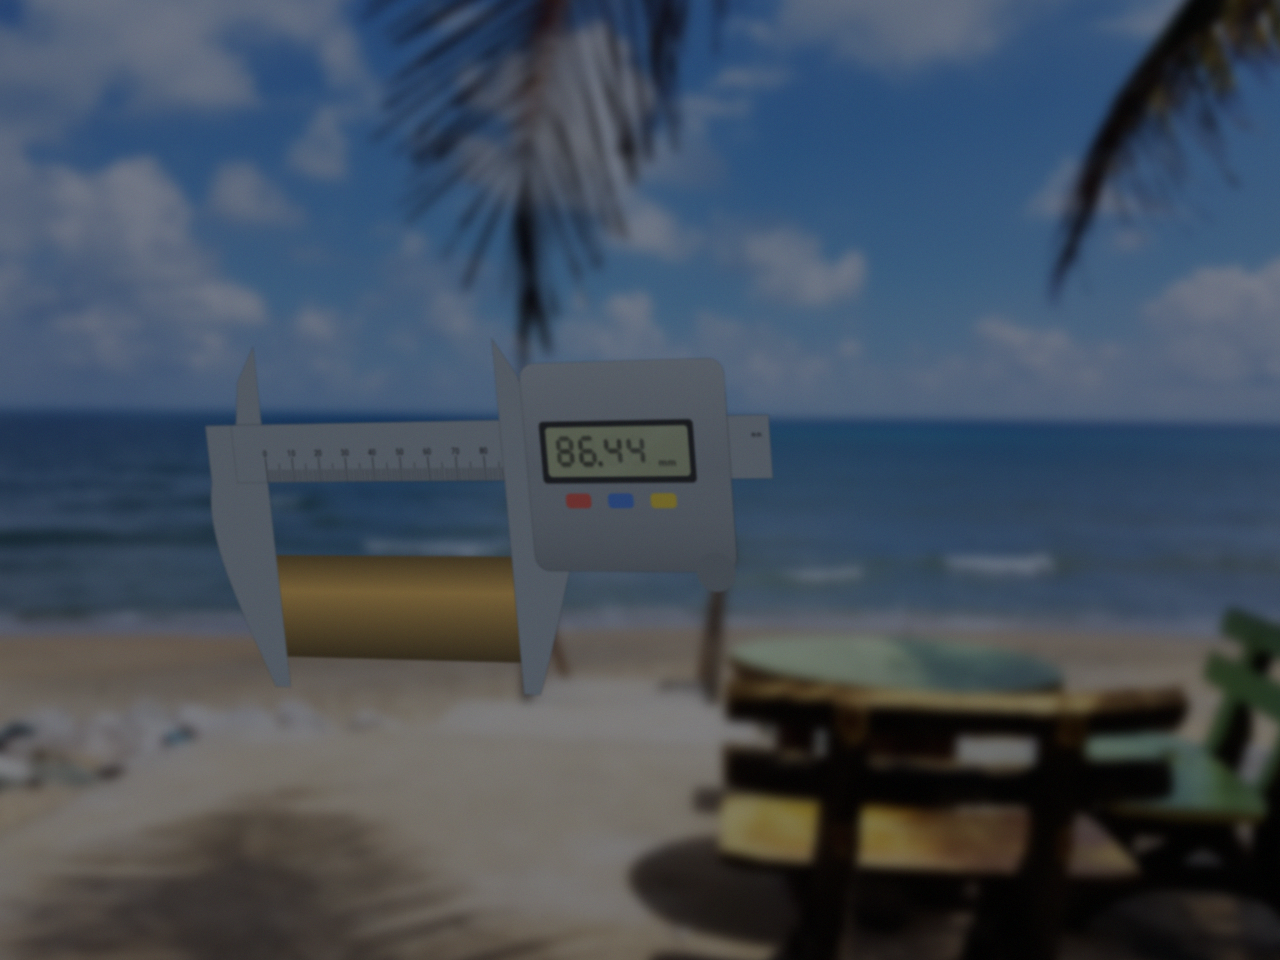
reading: {"value": 86.44, "unit": "mm"}
